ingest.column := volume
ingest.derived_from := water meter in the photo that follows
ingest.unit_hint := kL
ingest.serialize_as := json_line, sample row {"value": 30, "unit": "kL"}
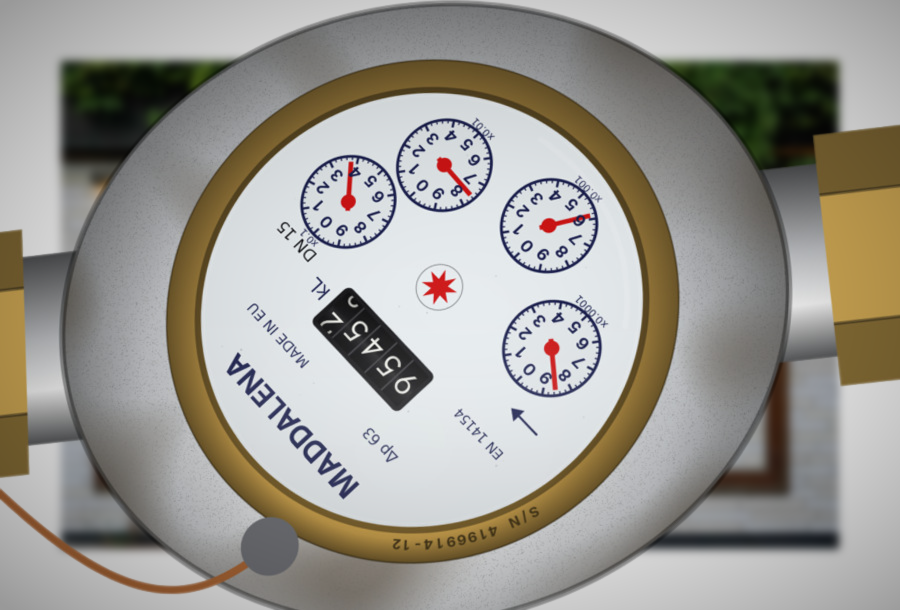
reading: {"value": 95452.3758, "unit": "kL"}
